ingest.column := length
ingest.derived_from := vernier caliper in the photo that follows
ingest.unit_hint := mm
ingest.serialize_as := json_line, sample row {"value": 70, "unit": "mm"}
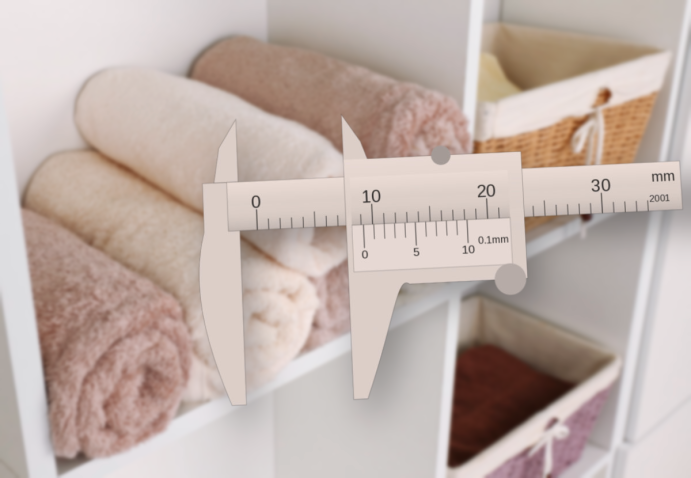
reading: {"value": 9.2, "unit": "mm"}
